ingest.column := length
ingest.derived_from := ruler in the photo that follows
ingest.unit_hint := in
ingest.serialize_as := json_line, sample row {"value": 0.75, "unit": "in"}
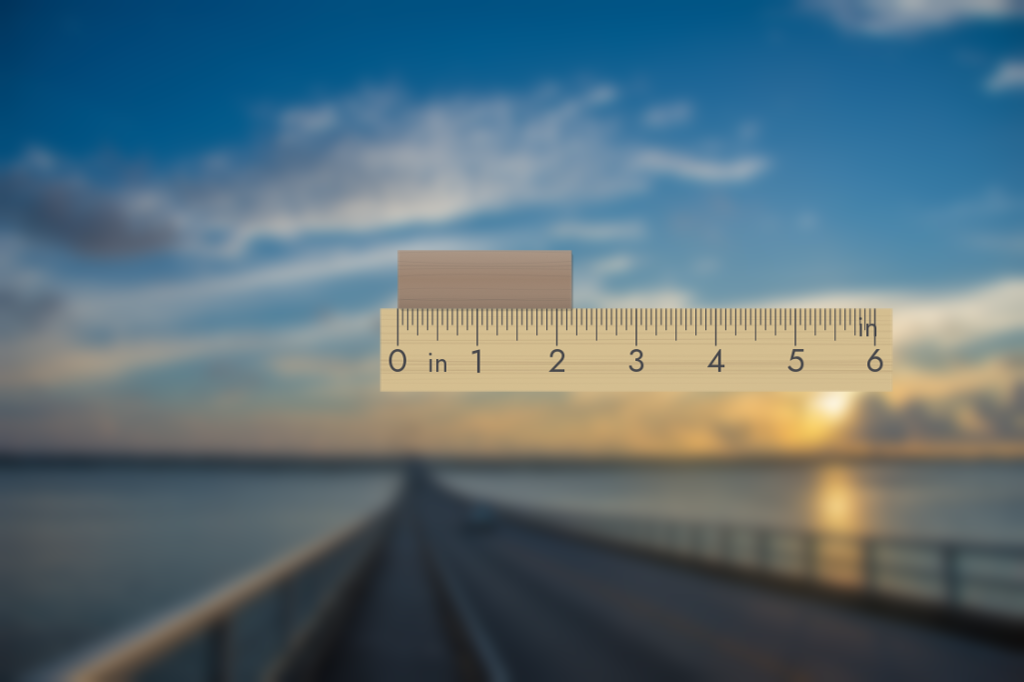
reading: {"value": 2.1875, "unit": "in"}
